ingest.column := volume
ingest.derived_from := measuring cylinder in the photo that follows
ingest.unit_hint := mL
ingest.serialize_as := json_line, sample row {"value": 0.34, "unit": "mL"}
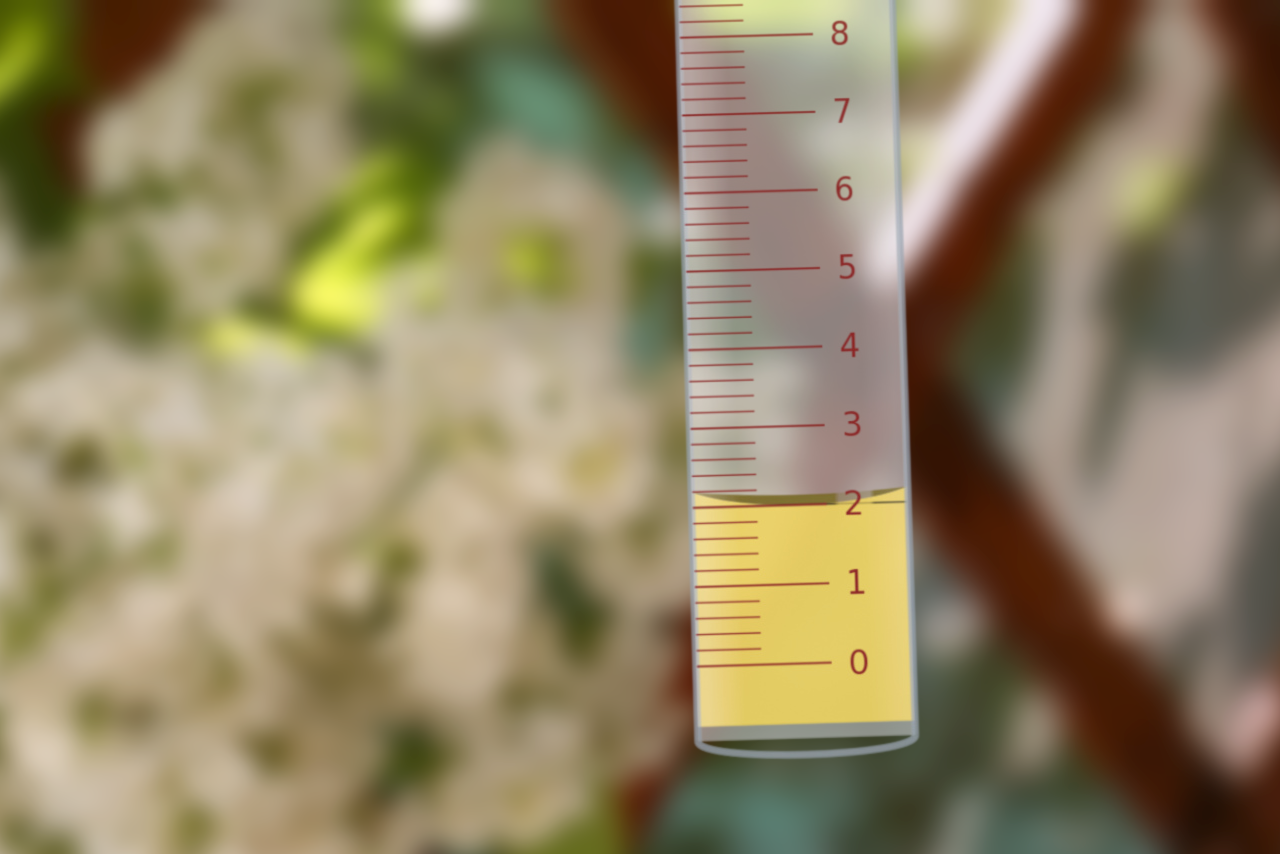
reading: {"value": 2, "unit": "mL"}
